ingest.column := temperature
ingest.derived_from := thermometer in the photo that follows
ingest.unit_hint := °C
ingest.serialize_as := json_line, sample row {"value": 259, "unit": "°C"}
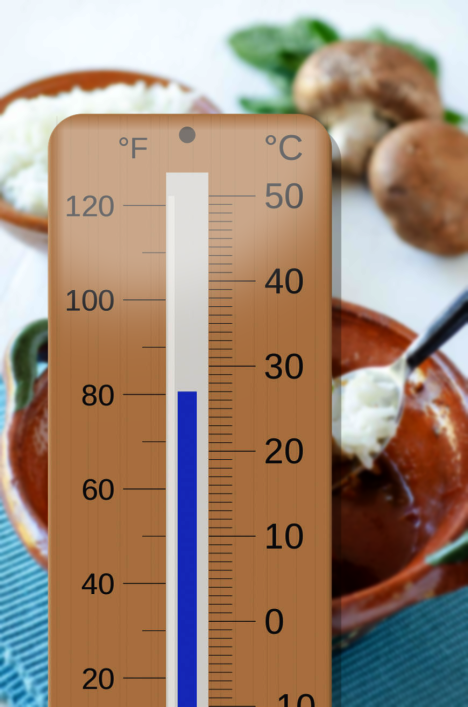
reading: {"value": 27, "unit": "°C"}
